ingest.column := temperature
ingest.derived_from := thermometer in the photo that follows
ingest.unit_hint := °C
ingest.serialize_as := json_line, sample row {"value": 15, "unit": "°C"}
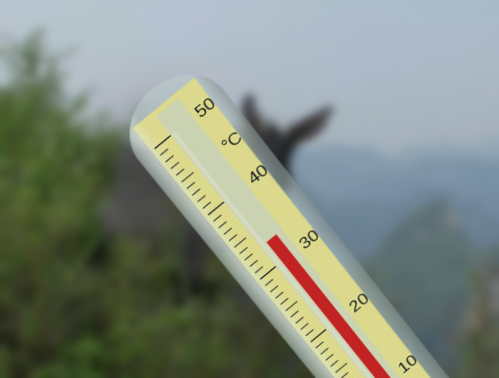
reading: {"value": 33, "unit": "°C"}
